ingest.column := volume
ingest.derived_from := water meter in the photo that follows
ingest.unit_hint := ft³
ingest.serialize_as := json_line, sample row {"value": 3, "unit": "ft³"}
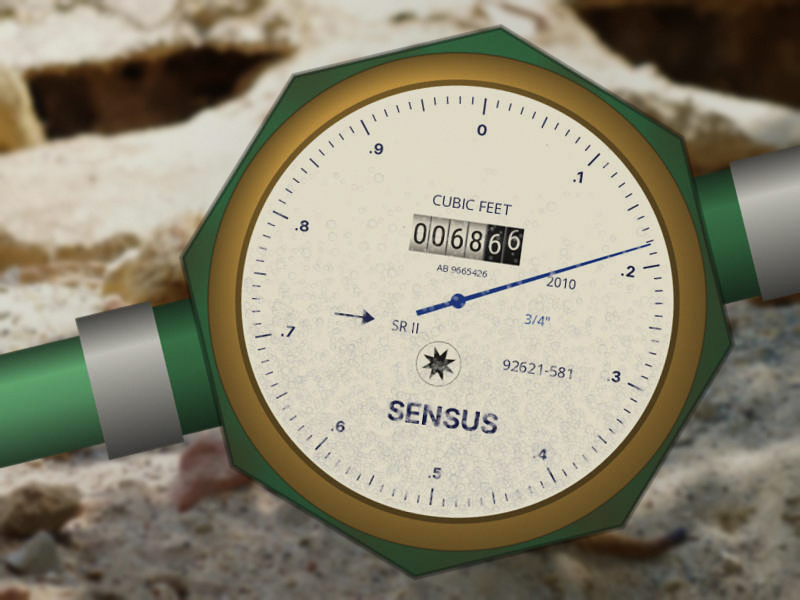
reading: {"value": 6866.18, "unit": "ft³"}
